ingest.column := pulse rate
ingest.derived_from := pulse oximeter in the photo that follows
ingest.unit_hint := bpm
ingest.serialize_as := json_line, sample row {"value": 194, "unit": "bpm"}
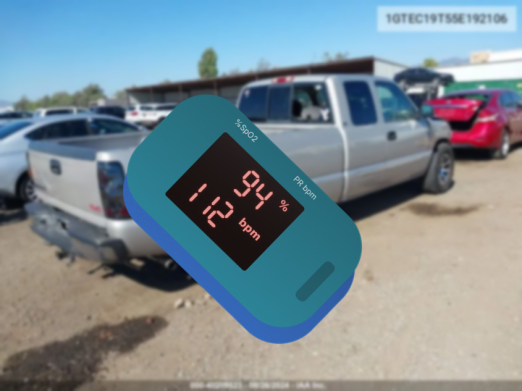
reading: {"value": 112, "unit": "bpm"}
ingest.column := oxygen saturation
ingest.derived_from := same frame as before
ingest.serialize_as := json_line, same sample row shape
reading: {"value": 94, "unit": "%"}
